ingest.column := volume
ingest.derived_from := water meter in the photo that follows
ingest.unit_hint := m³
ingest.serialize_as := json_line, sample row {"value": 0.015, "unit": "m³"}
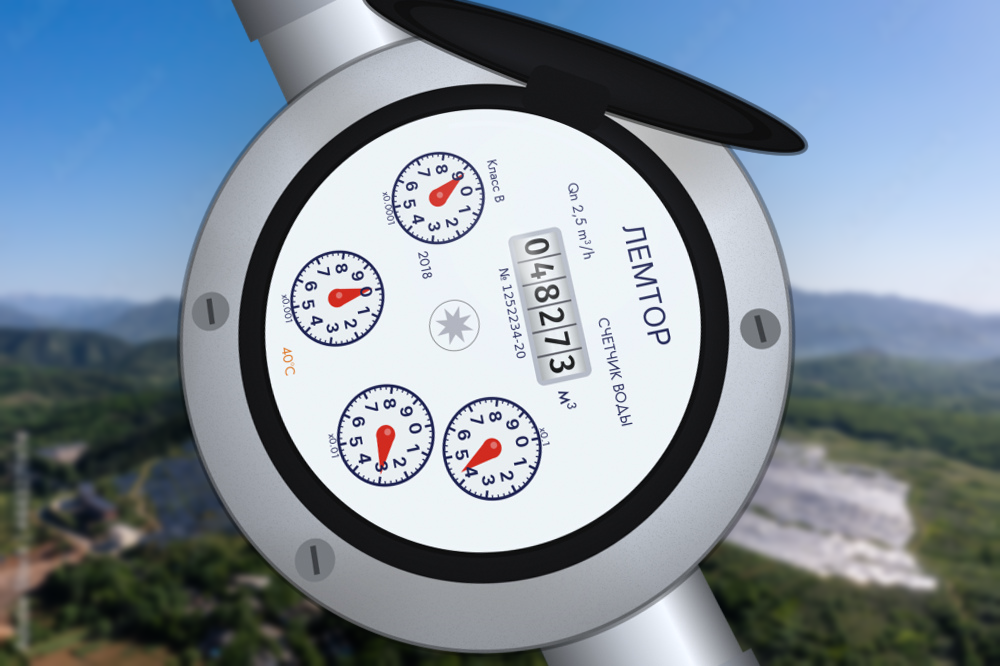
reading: {"value": 48273.4299, "unit": "m³"}
